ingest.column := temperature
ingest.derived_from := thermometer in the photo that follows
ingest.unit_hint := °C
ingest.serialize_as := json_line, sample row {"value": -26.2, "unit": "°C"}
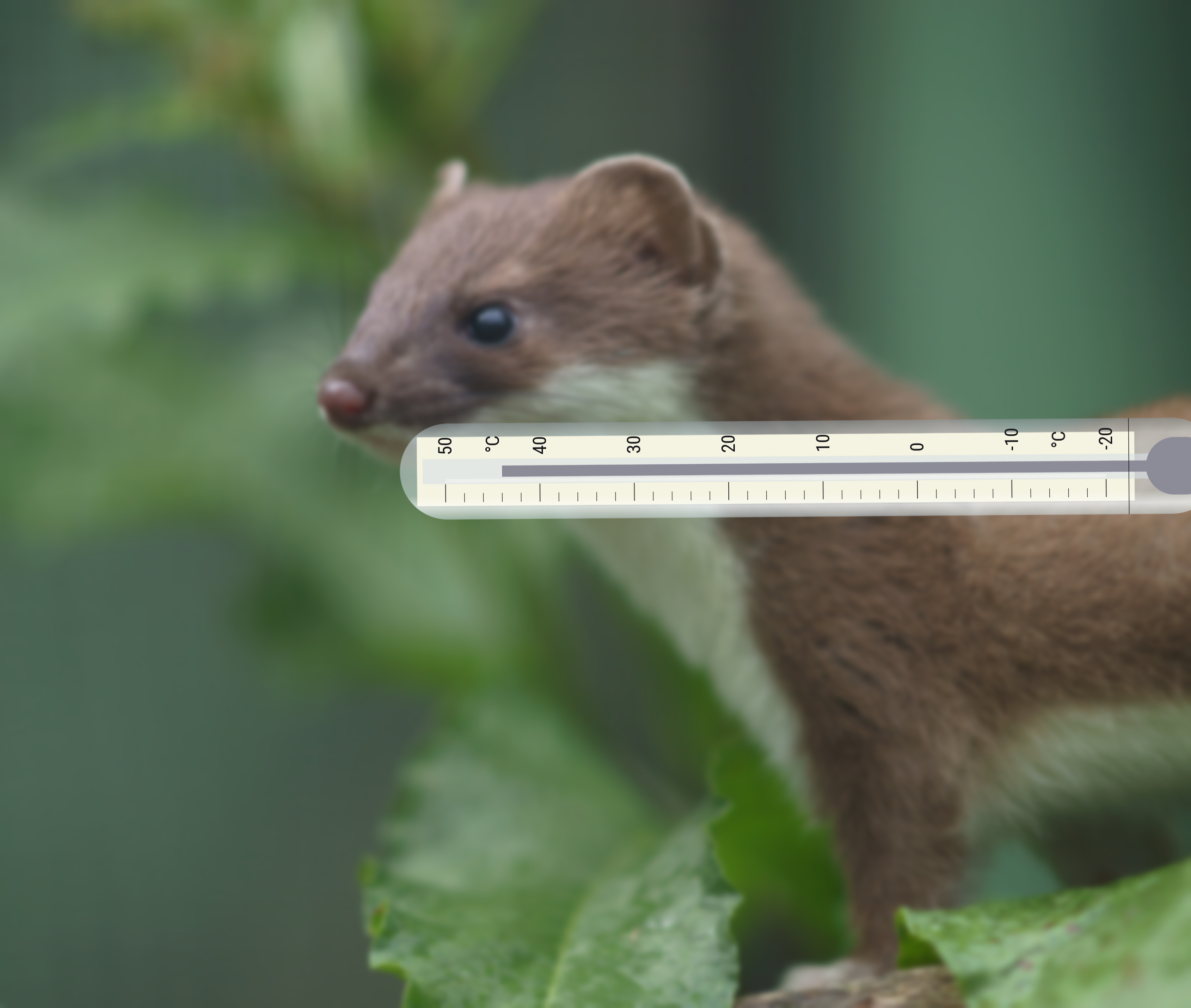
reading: {"value": 44, "unit": "°C"}
